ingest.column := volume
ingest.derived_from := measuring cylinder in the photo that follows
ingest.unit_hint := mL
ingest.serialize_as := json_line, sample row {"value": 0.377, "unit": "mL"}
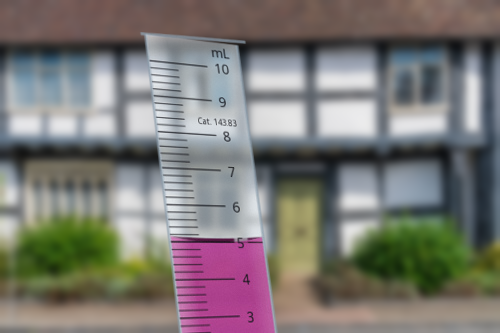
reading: {"value": 5, "unit": "mL"}
